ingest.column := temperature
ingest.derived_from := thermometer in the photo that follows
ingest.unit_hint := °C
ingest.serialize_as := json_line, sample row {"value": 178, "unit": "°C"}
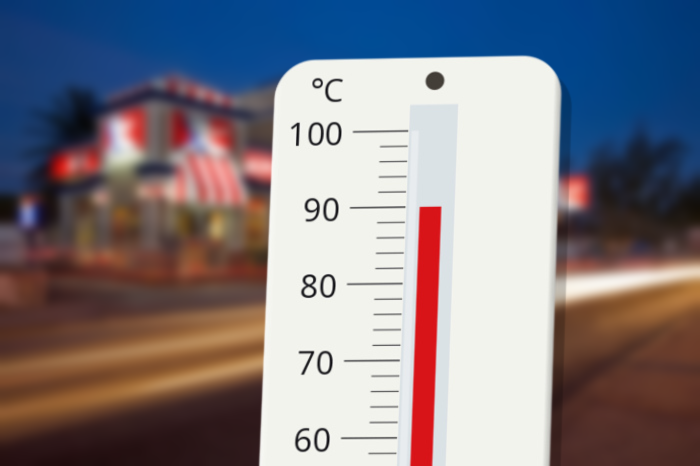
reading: {"value": 90, "unit": "°C"}
